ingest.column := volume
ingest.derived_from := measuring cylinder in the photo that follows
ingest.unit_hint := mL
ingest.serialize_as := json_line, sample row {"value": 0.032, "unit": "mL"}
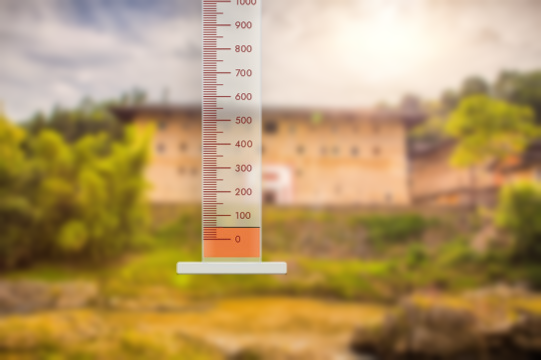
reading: {"value": 50, "unit": "mL"}
